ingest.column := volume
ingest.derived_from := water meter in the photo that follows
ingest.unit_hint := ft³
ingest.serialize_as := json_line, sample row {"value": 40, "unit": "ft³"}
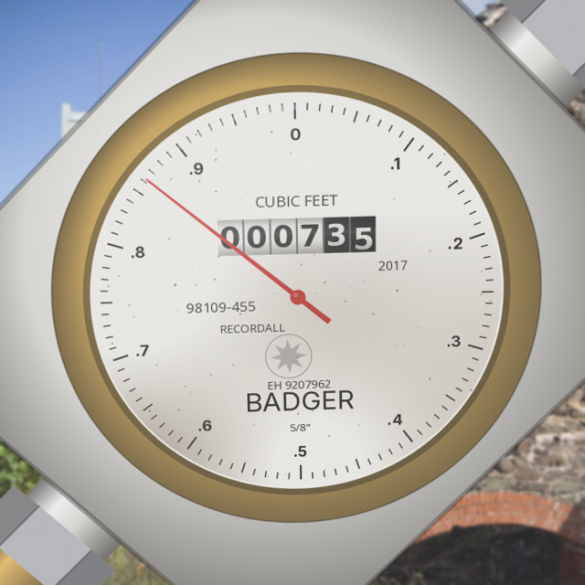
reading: {"value": 734.86, "unit": "ft³"}
